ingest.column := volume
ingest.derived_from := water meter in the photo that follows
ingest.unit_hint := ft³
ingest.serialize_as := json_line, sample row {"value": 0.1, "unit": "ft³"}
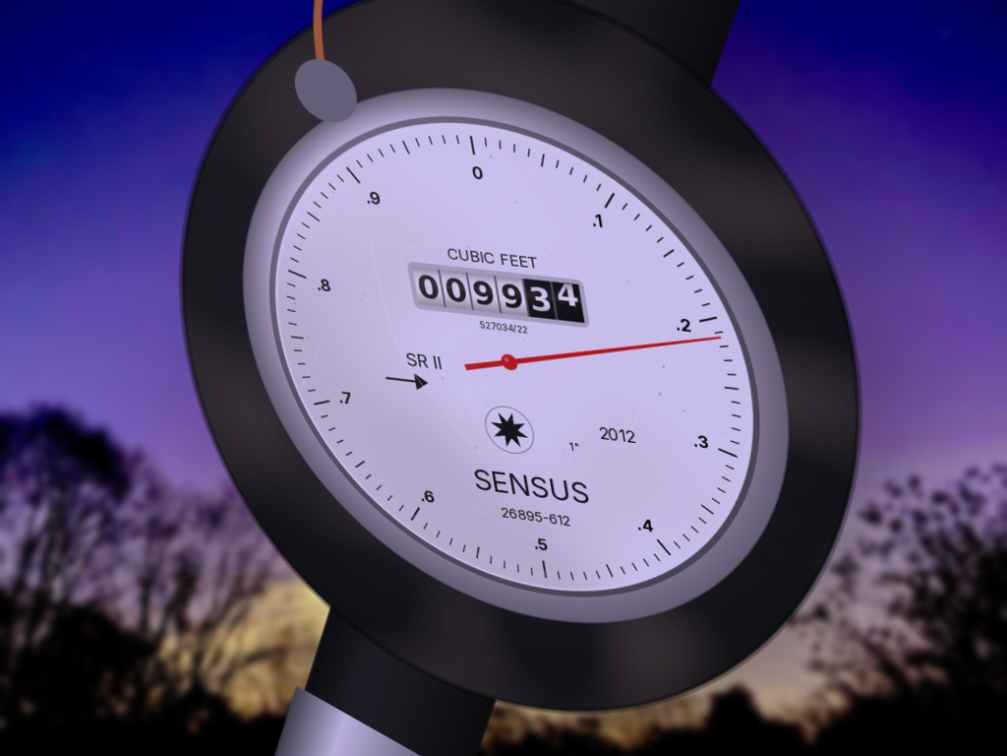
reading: {"value": 9934.21, "unit": "ft³"}
